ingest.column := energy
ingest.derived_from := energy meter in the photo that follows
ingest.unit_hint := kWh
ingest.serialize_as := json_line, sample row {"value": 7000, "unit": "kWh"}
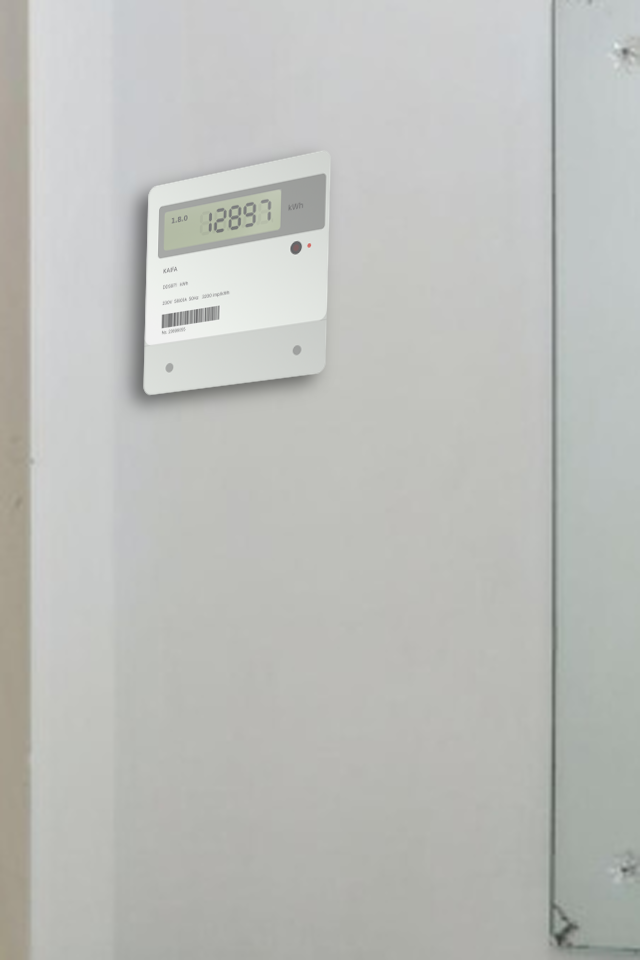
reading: {"value": 12897, "unit": "kWh"}
